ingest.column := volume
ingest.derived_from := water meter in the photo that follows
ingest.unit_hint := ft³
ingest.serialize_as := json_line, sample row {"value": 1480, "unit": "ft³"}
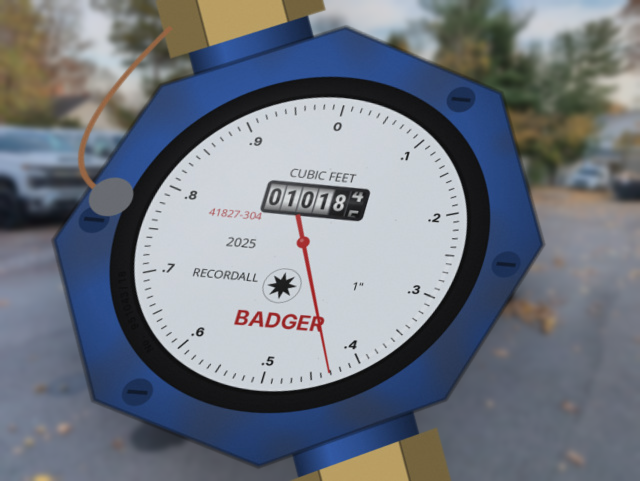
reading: {"value": 10184.43, "unit": "ft³"}
